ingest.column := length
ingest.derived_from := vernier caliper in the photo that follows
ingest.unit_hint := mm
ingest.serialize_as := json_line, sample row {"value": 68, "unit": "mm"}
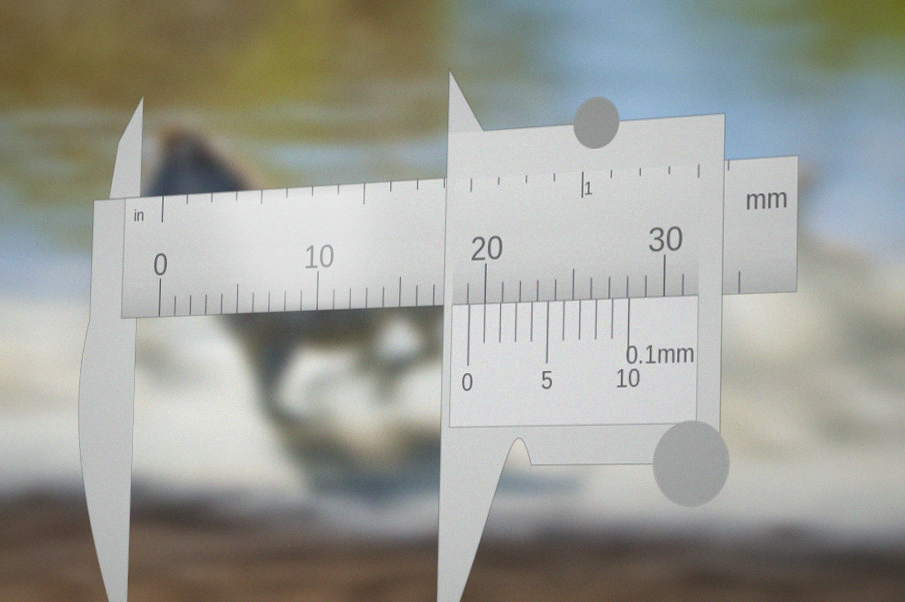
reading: {"value": 19.1, "unit": "mm"}
